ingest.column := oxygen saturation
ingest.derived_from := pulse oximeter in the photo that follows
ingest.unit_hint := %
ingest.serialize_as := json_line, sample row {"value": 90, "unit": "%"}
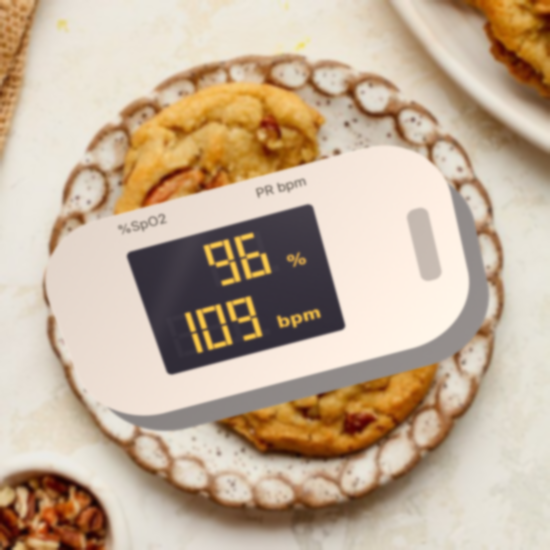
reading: {"value": 96, "unit": "%"}
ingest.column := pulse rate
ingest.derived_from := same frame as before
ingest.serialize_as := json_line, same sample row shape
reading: {"value": 109, "unit": "bpm"}
